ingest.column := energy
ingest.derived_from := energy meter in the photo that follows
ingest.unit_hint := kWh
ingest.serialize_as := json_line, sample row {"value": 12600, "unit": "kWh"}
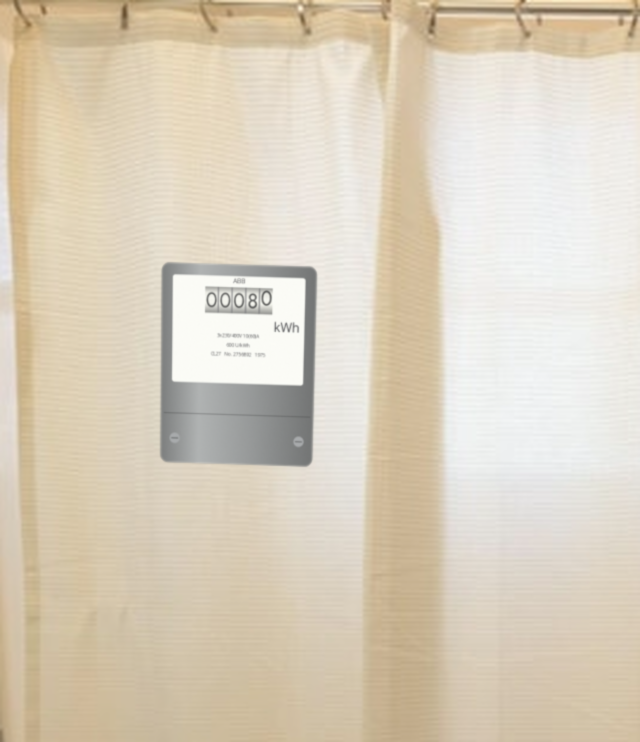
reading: {"value": 80, "unit": "kWh"}
